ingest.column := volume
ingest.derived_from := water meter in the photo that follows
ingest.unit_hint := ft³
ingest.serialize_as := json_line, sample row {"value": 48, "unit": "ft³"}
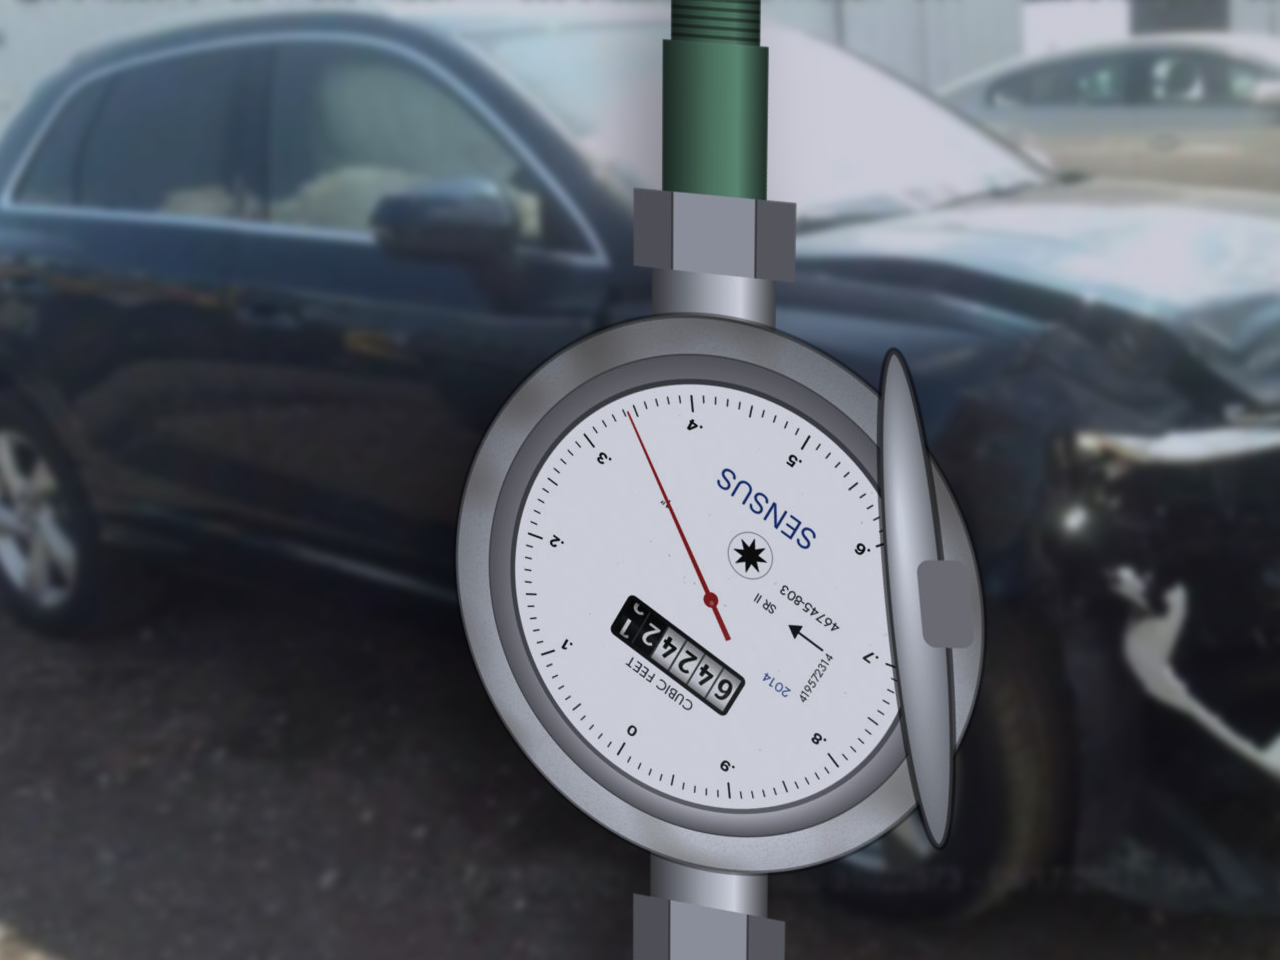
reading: {"value": 642421.34, "unit": "ft³"}
